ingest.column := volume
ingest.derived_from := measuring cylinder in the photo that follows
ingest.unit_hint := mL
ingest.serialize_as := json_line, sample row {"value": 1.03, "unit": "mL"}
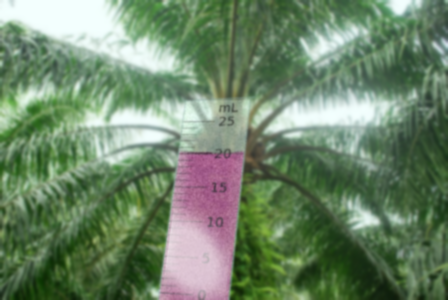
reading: {"value": 20, "unit": "mL"}
